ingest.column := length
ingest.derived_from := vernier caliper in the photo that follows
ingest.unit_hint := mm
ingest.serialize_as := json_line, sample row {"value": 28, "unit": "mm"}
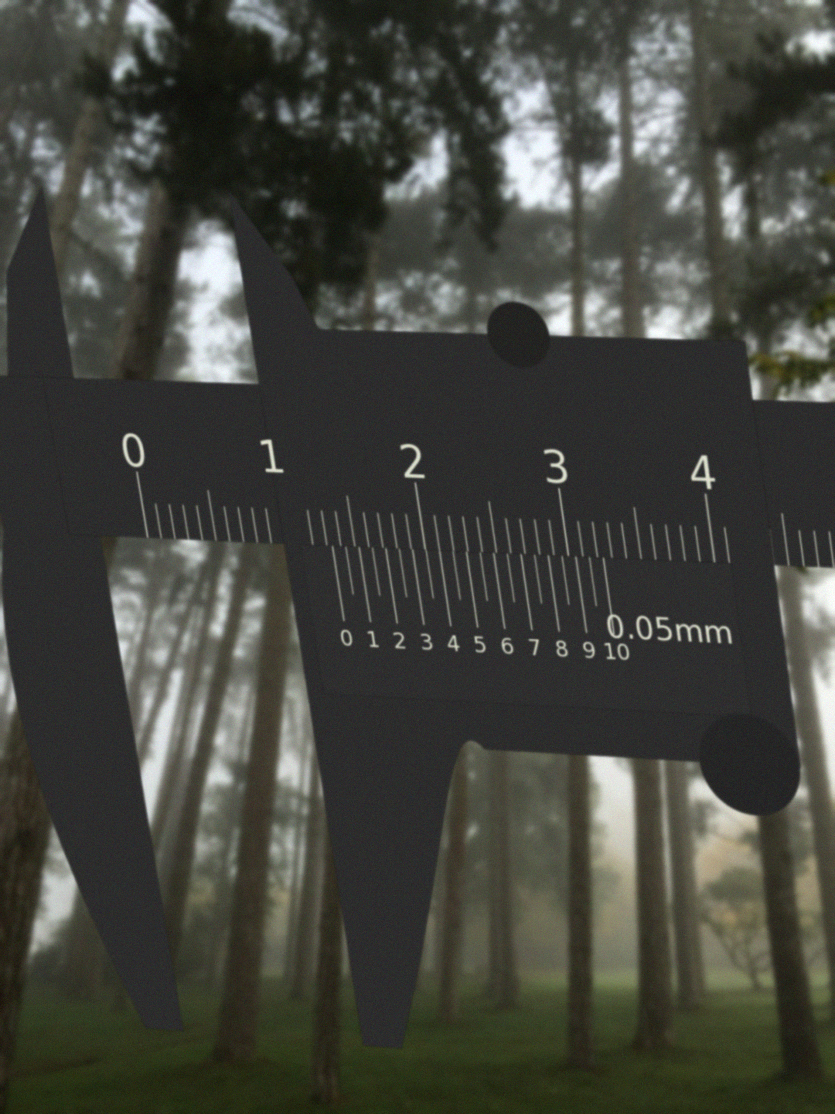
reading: {"value": 13.4, "unit": "mm"}
